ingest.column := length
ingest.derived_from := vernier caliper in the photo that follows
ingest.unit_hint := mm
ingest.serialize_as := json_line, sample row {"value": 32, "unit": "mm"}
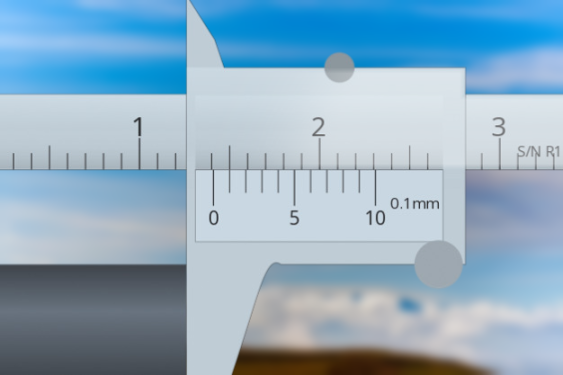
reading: {"value": 14.1, "unit": "mm"}
